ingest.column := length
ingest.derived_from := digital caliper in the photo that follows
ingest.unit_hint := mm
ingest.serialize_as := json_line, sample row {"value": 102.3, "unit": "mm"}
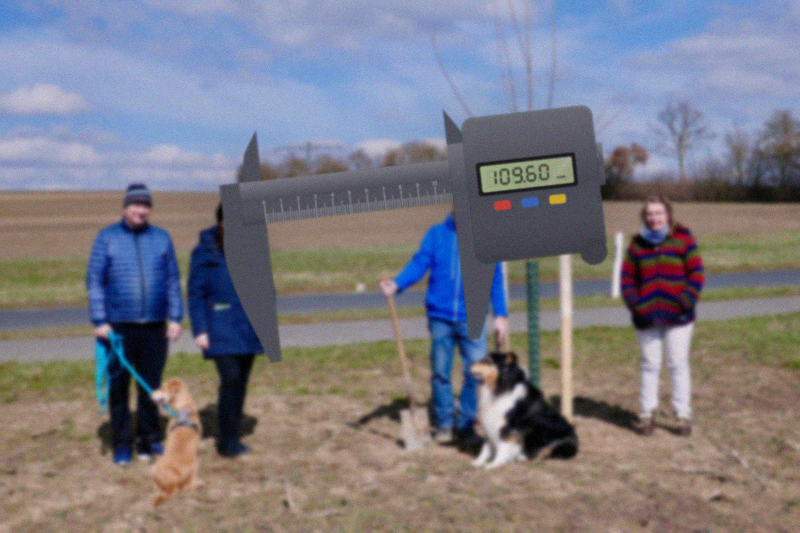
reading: {"value": 109.60, "unit": "mm"}
